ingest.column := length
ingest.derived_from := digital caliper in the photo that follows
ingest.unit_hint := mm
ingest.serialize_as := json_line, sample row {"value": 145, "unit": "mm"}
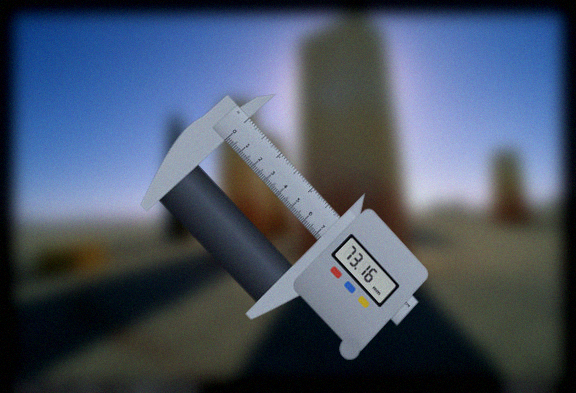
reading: {"value": 73.16, "unit": "mm"}
